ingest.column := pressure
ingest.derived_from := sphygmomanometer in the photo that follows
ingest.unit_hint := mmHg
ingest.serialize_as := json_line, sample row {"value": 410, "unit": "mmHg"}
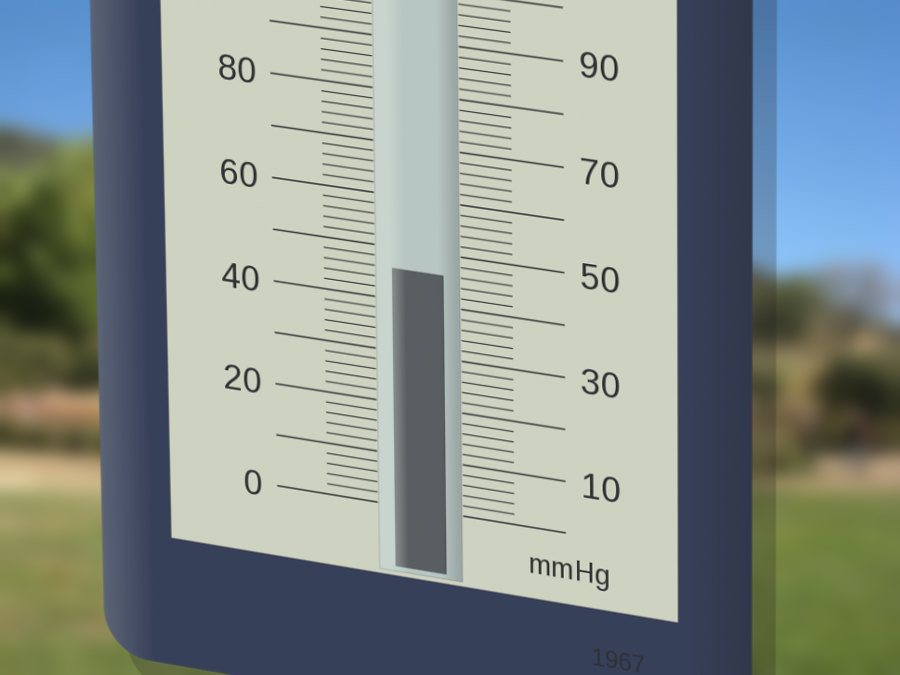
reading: {"value": 46, "unit": "mmHg"}
